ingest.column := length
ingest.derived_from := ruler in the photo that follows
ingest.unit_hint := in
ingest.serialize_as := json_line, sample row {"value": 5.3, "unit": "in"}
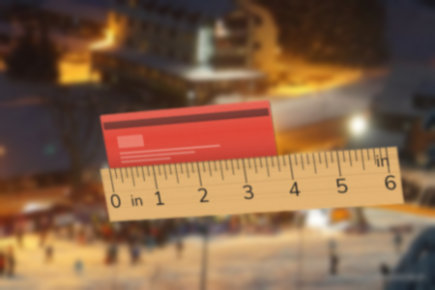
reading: {"value": 3.75, "unit": "in"}
